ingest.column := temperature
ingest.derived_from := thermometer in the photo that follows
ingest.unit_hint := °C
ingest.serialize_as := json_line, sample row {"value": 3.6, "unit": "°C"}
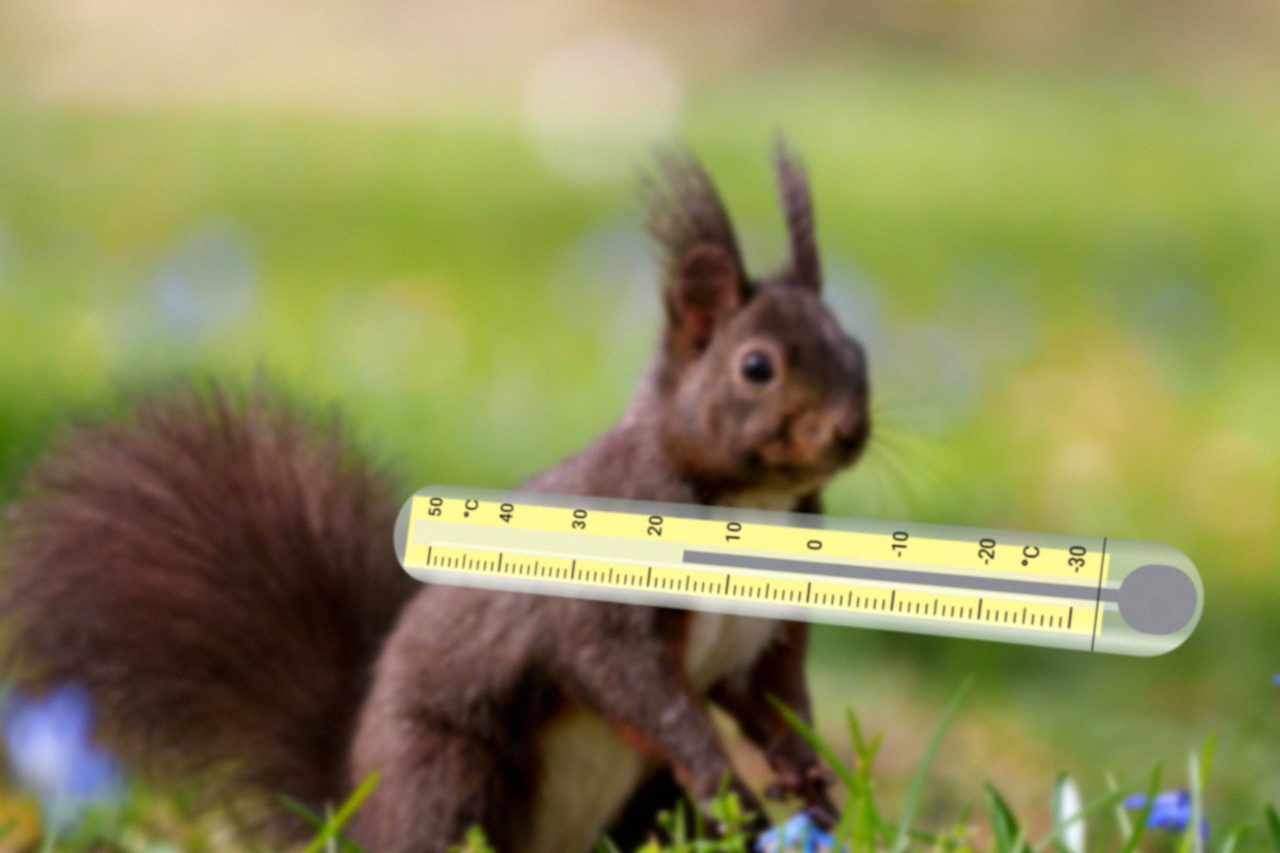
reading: {"value": 16, "unit": "°C"}
